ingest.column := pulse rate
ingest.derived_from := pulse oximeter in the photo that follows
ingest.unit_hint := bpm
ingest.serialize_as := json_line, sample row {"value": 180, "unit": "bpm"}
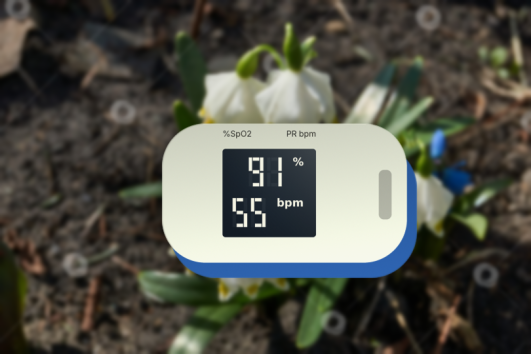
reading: {"value": 55, "unit": "bpm"}
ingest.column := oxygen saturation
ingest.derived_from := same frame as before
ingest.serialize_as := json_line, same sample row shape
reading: {"value": 91, "unit": "%"}
